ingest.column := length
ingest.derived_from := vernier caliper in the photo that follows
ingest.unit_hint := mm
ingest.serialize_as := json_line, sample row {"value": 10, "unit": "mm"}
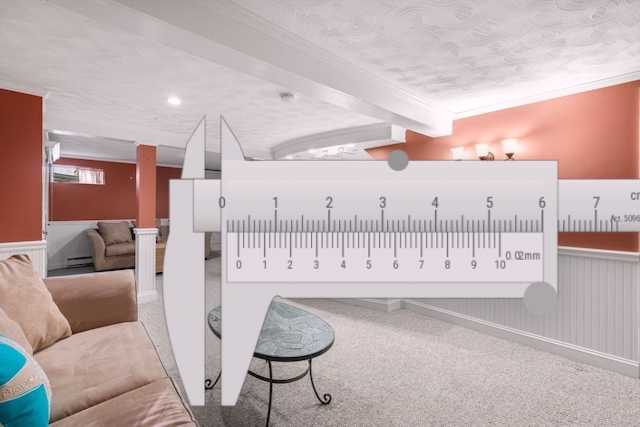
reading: {"value": 3.0, "unit": "mm"}
